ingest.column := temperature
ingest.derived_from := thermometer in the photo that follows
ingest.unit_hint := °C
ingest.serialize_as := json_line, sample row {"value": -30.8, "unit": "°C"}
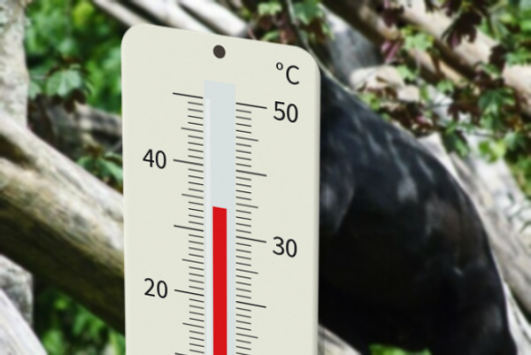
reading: {"value": 34, "unit": "°C"}
